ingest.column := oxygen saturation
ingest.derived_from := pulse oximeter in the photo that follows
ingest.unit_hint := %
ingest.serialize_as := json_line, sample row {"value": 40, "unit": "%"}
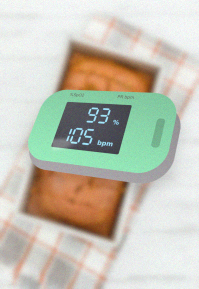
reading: {"value": 93, "unit": "%"}
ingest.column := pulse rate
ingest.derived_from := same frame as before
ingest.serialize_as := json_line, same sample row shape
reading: {"value": 105, "unit": "bpm"}
